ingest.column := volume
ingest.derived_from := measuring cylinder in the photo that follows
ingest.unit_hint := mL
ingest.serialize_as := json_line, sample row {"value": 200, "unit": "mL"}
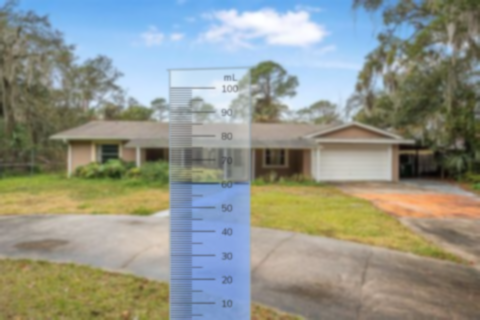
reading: {"value": 60, "unit": "mL"}
